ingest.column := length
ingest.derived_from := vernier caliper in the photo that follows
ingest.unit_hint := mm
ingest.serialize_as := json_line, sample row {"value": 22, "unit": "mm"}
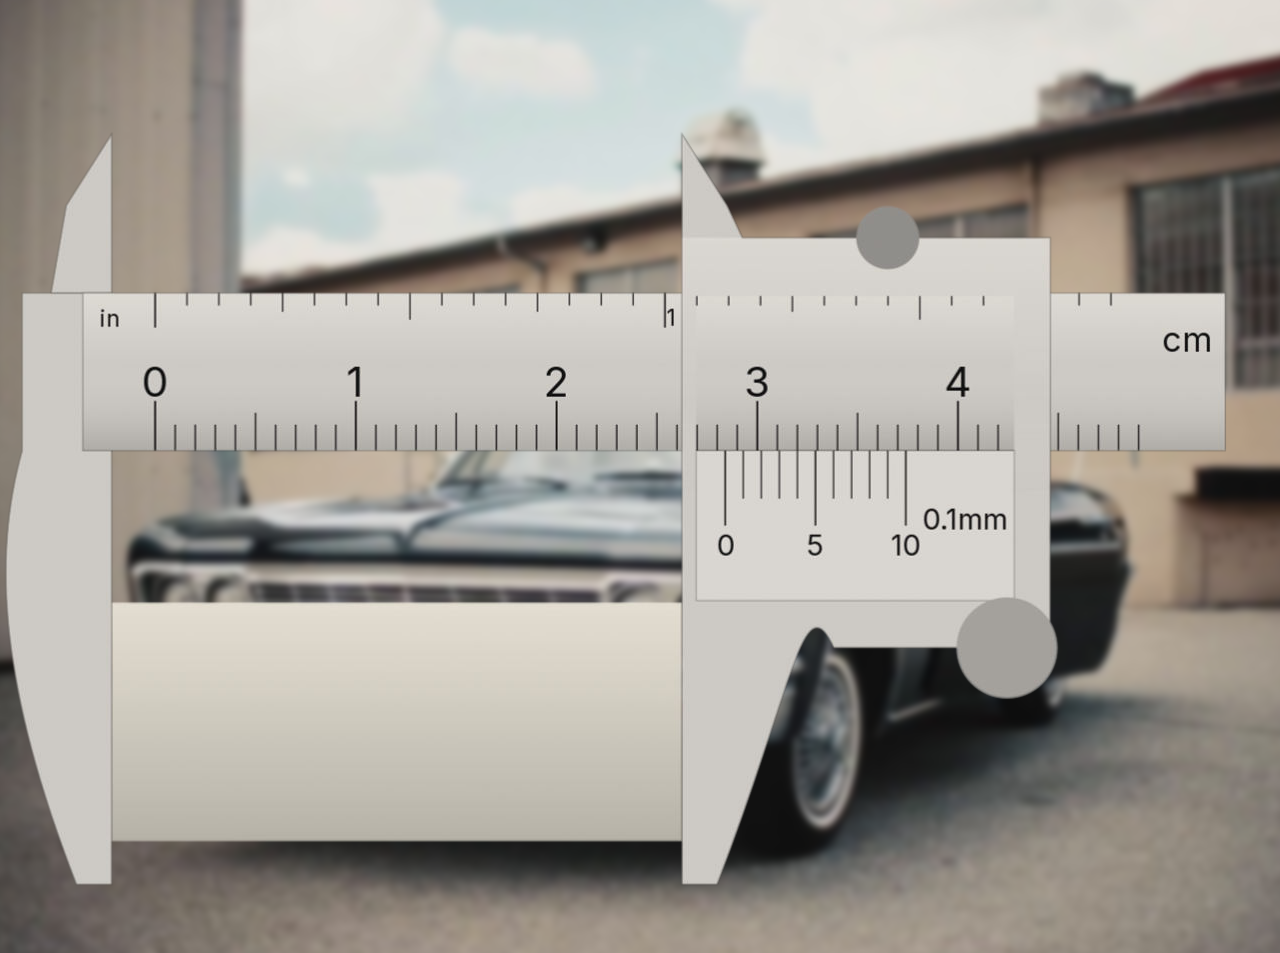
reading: {"value": 28.4, "unit": "mm"}
